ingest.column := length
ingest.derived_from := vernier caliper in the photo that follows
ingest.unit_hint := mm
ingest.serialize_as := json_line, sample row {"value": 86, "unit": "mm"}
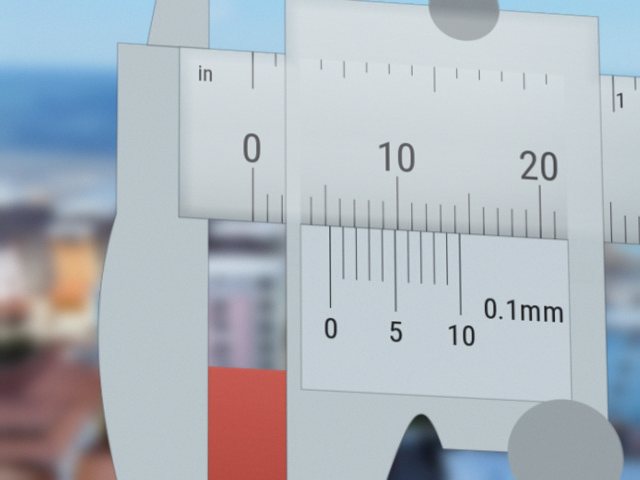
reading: {"value": 5.3, "unit": "mm"}
